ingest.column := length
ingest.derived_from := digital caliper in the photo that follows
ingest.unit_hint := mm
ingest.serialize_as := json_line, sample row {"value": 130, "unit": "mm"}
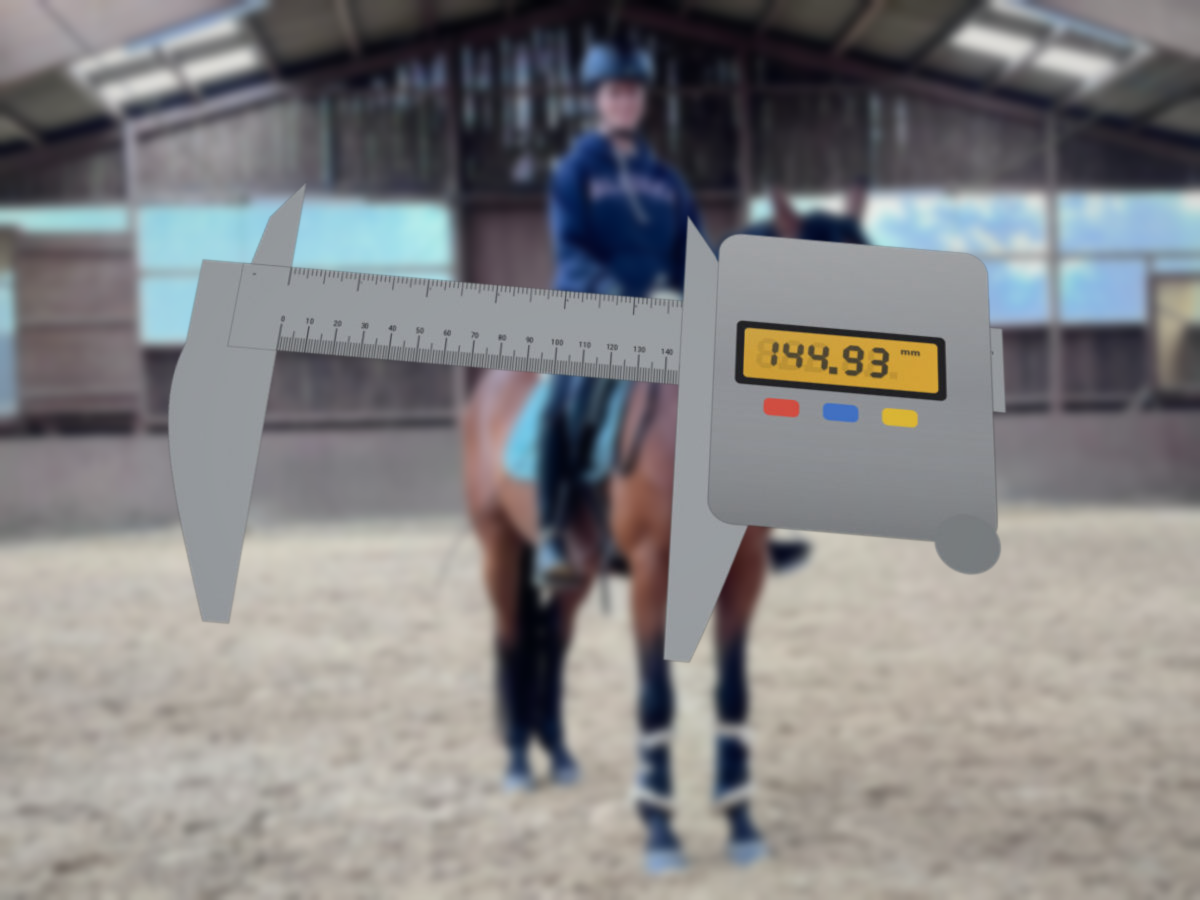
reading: {"value": 144.93, "unit": "mm"}
